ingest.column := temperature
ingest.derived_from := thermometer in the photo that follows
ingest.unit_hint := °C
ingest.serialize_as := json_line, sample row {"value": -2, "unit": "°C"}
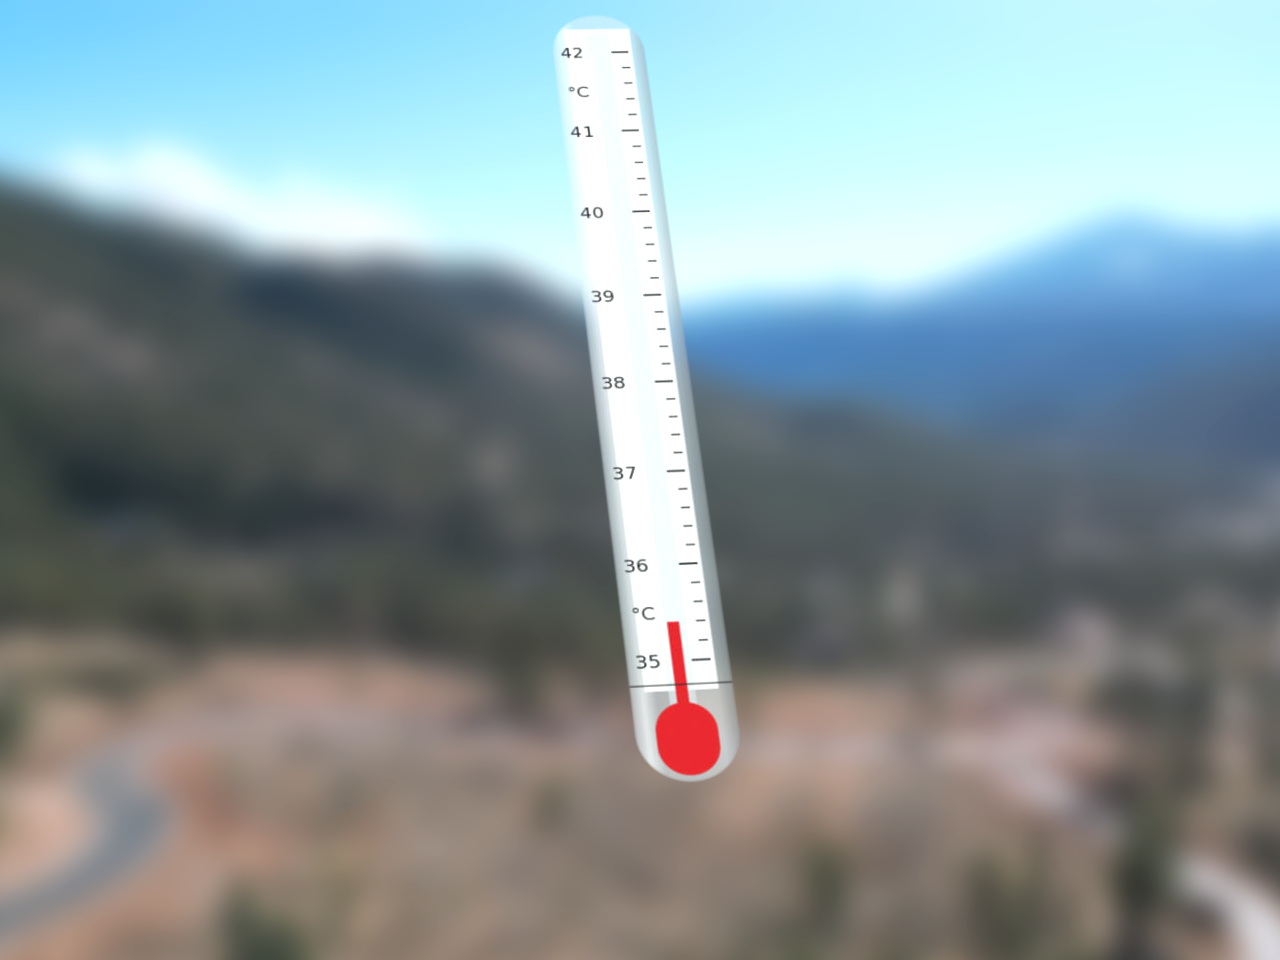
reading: {"value": 35.4, "unit": "°C"}
